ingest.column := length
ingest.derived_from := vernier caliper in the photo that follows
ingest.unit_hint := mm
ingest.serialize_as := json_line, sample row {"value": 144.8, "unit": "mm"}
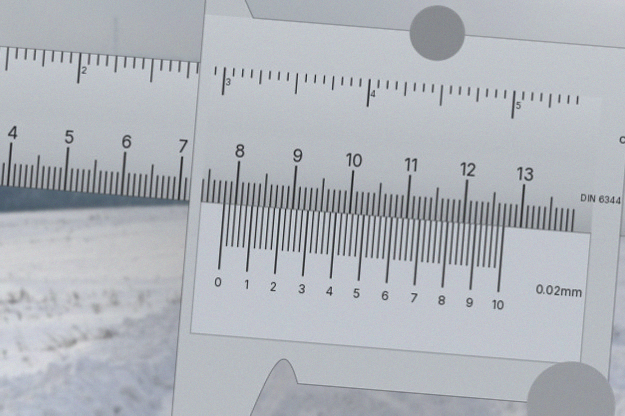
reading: {"value": 78.0, "unit": "mm"}
